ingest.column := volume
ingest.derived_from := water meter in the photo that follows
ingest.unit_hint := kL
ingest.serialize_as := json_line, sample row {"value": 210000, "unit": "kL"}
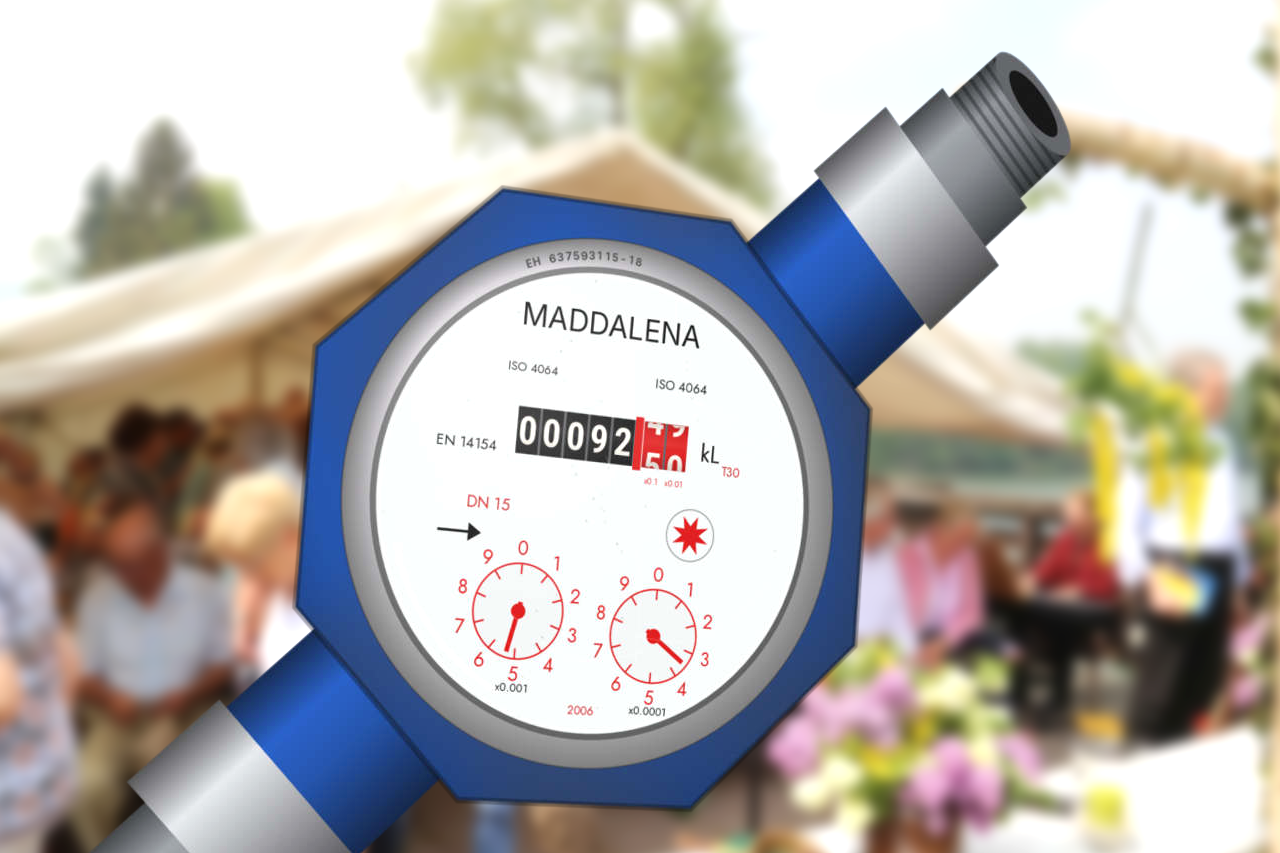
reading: {"value": 92.4953, "unit": "kL"}
